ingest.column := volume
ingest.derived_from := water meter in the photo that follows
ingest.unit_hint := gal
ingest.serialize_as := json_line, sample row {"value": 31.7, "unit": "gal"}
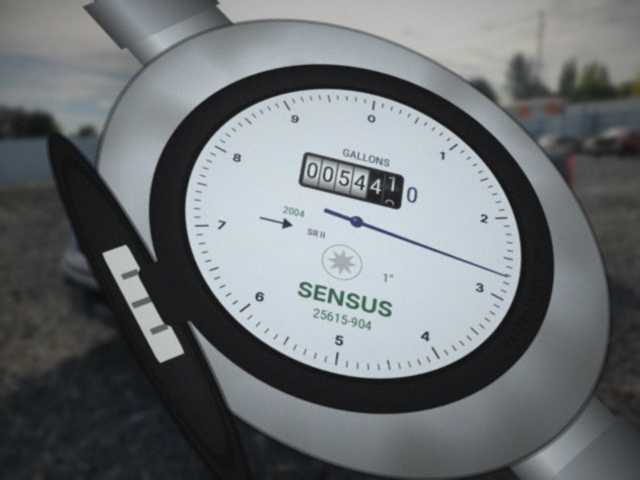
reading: {"value": 54412.7, "unit": "gal"}
